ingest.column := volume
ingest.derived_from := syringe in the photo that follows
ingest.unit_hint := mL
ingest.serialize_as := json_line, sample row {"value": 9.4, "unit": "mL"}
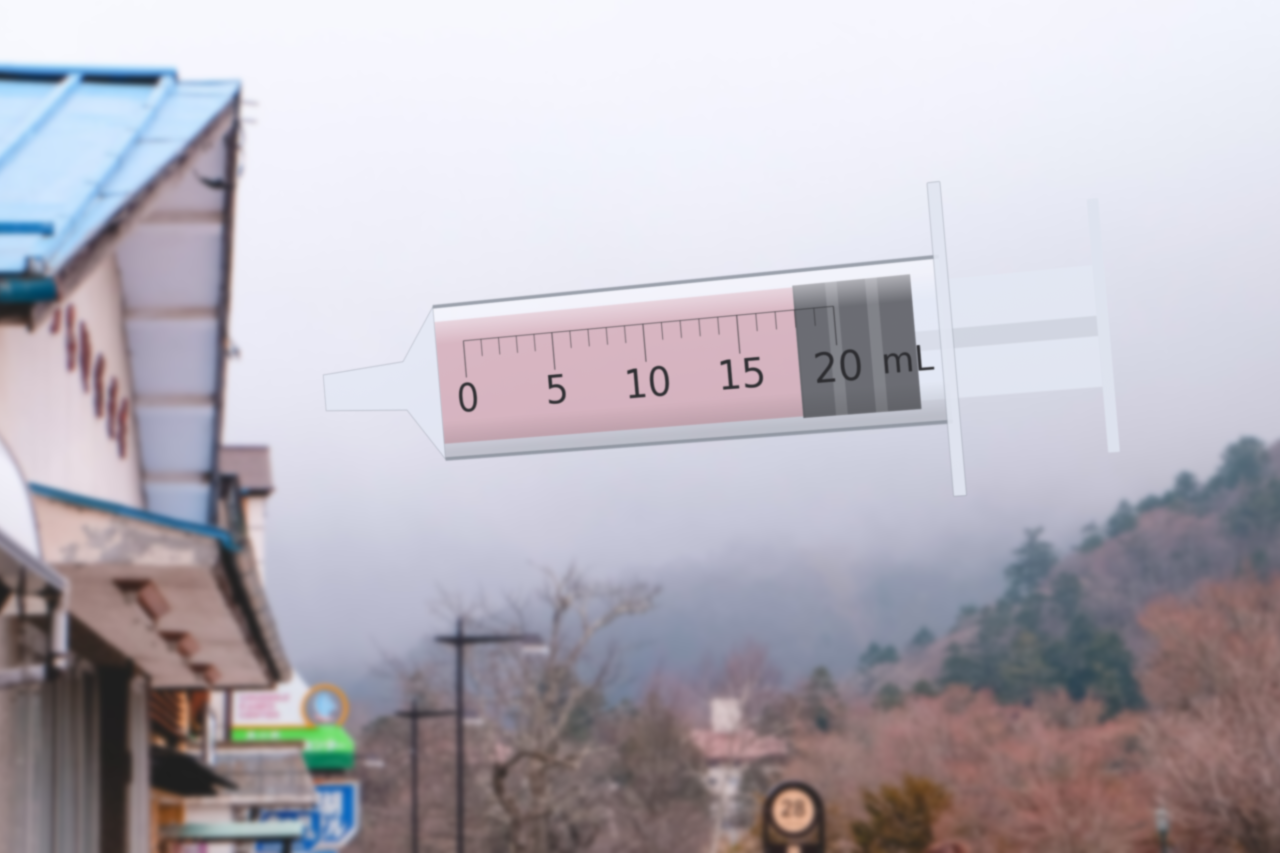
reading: {"value": 18, "unit": "mL"}
